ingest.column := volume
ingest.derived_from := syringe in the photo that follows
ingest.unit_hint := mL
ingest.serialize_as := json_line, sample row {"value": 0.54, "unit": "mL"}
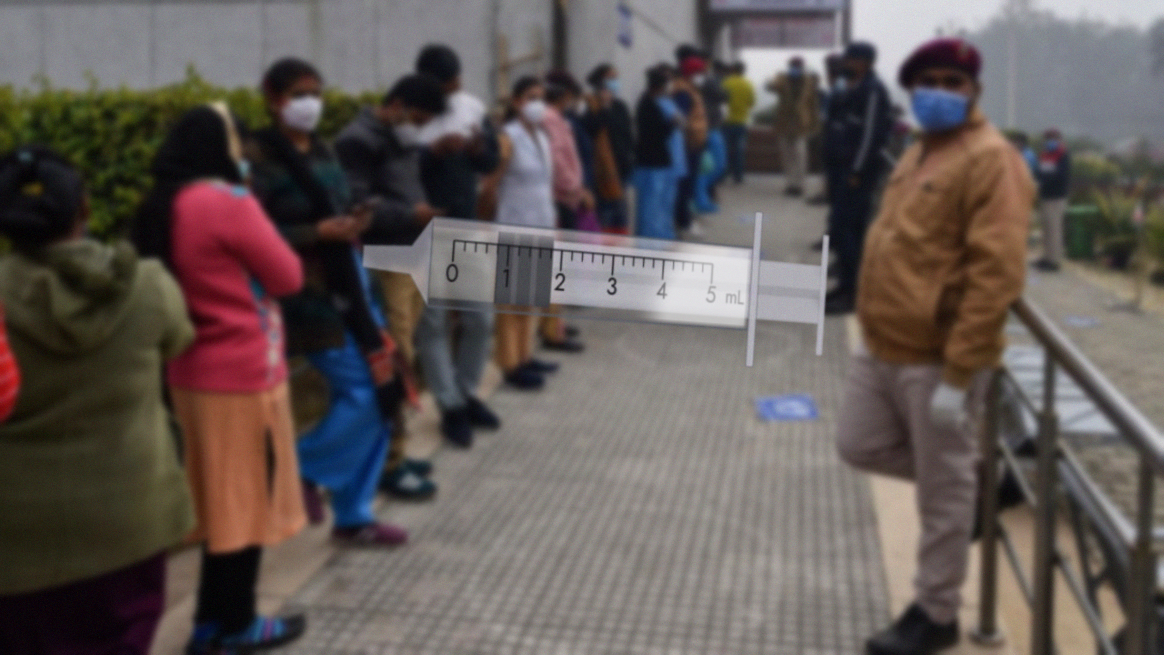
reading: {"value": 0.8, "unit": "mL"}
